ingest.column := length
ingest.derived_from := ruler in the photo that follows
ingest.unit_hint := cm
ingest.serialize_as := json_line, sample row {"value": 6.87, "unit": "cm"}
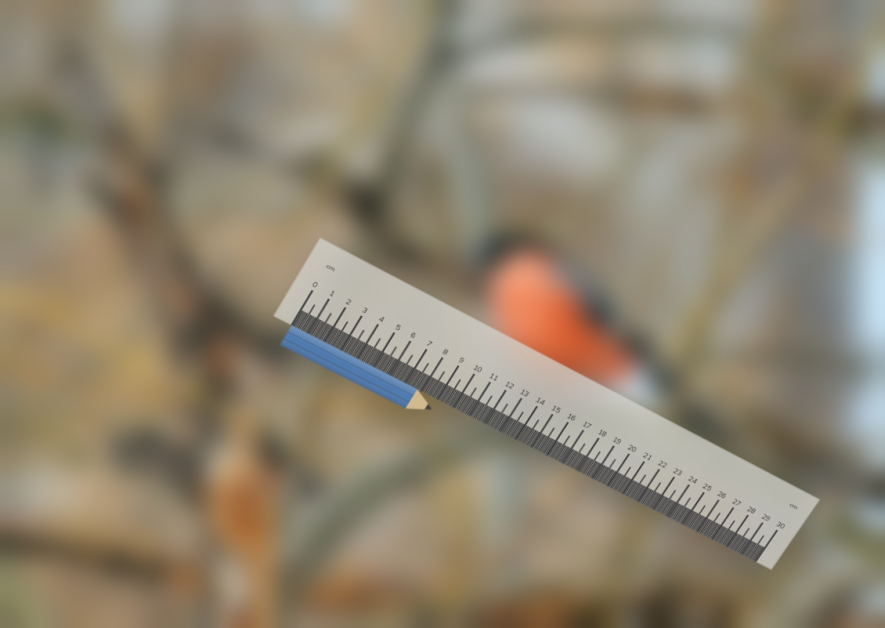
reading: {"value": 9, "unit": "cm"}
